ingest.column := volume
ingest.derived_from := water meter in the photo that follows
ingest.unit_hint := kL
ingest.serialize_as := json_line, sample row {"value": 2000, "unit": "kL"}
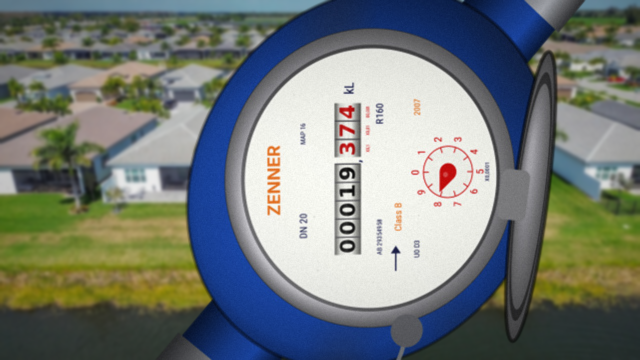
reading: {"value": 19.3748, "unit": "kL"}
